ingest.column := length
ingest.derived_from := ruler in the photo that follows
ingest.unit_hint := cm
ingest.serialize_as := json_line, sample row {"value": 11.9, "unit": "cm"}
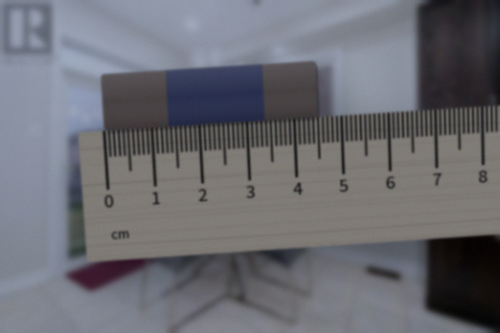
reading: {"value": 4.5, "unit": "cm"}
